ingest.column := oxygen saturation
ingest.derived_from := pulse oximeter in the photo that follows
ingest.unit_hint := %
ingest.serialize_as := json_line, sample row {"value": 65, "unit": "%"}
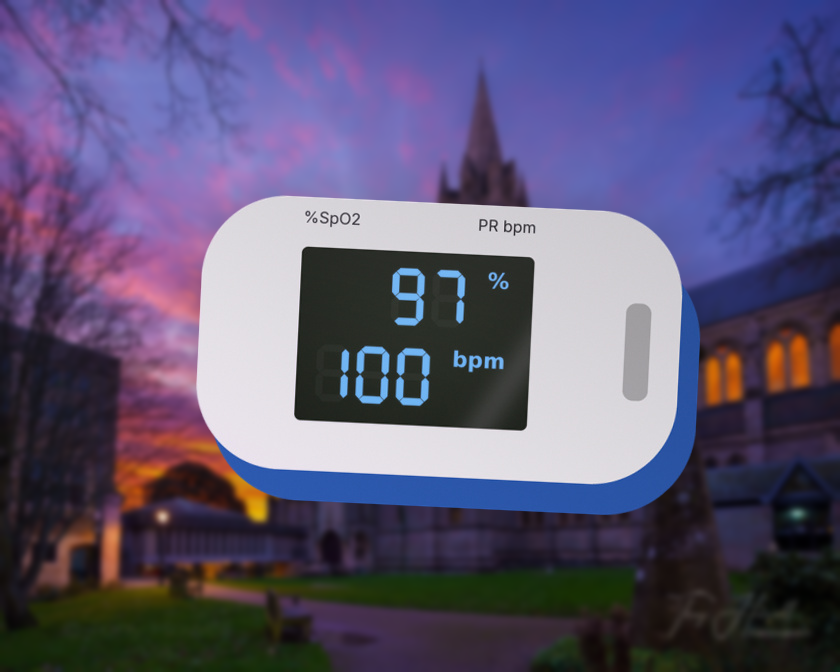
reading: {"value": 97, "unit": "%"}
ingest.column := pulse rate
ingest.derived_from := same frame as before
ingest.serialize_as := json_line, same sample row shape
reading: {"value": 100, "unit": "bpm"}
